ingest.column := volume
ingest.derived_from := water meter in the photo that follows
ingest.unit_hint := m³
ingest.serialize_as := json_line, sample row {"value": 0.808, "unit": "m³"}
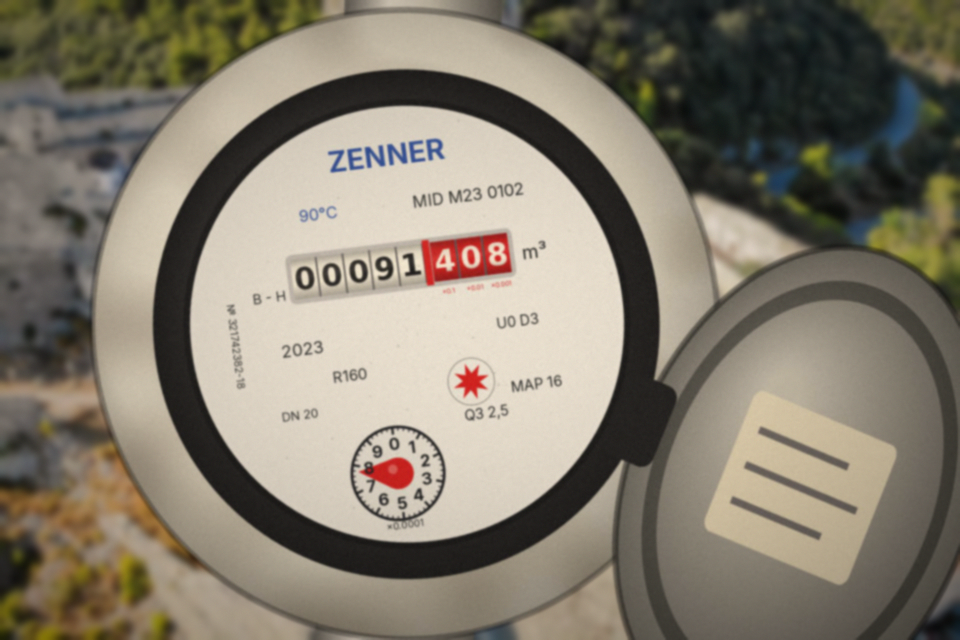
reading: {"value": 91.4087, "unit": "m³"}
